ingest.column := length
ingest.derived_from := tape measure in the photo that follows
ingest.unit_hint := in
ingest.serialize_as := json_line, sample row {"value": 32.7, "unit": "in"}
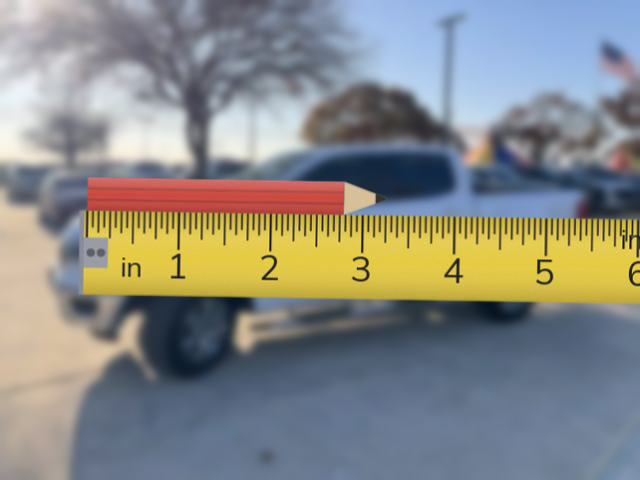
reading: {"value": 3.25, "unit": "in"}
